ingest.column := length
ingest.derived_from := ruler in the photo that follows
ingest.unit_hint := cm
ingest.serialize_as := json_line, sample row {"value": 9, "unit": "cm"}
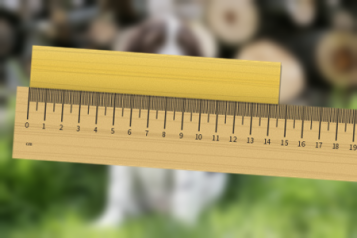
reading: {"value": 14.5, "unit": "cm"}
